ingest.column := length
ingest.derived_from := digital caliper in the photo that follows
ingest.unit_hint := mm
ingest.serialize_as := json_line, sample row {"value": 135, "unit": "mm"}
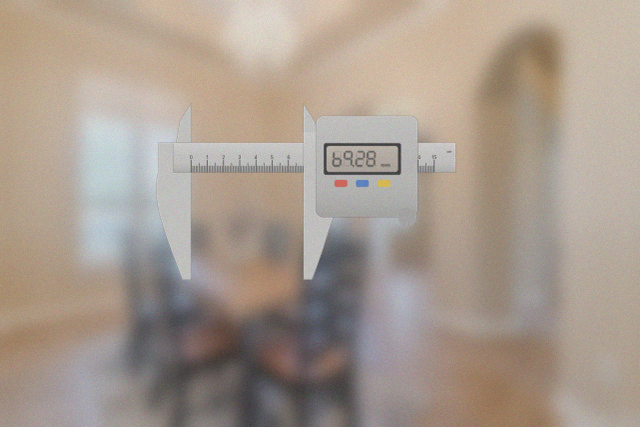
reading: {"value": 69.28, "unit": "mm"}
